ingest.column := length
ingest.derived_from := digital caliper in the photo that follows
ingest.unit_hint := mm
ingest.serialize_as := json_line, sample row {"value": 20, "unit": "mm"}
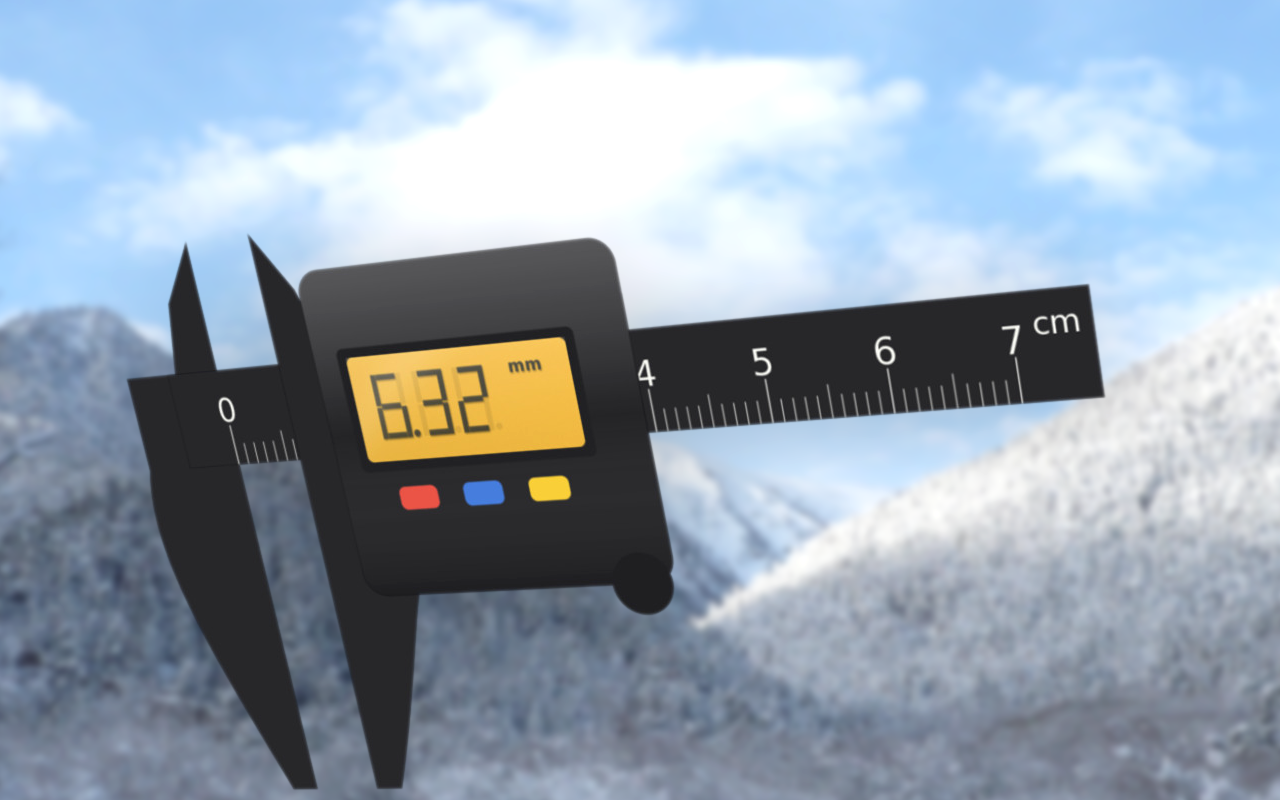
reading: {"value": 6.32, "unit": "mm"}
